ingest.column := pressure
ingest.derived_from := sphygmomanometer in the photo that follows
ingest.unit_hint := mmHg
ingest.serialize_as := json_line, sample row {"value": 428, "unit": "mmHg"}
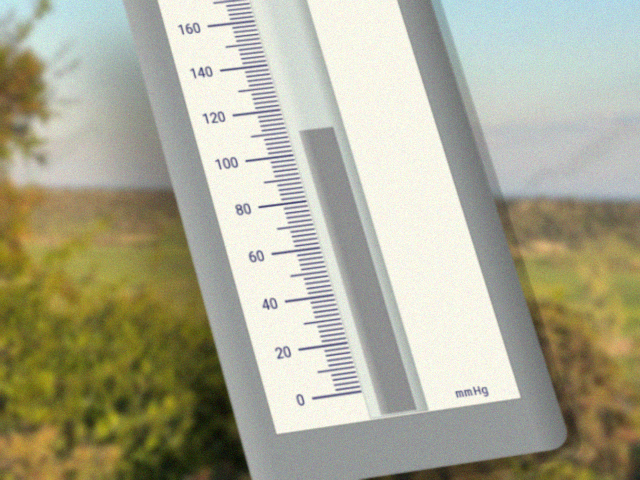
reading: {"value": 110, "unit": "mmHg"}
